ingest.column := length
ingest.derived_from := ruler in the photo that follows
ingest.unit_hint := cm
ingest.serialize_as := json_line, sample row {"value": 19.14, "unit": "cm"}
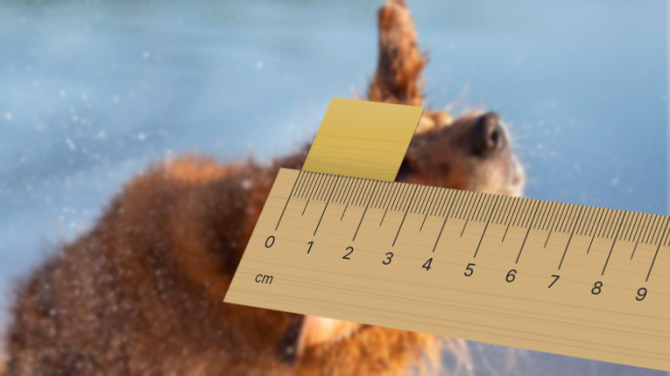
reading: {"value": 2.4, "unit": "cm"}
